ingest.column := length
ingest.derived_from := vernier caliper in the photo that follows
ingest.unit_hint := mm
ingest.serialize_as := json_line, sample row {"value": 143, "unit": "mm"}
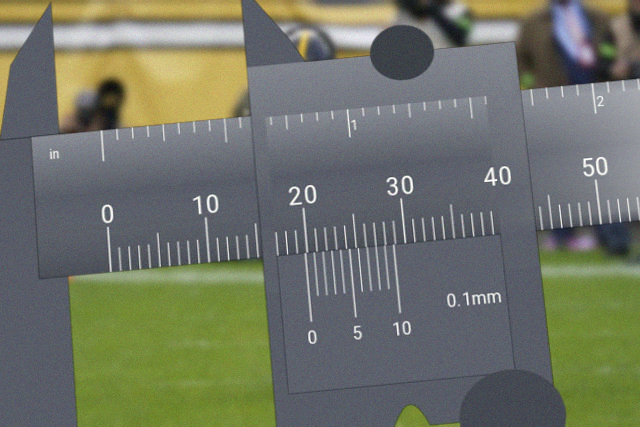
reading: {"value": 19.8, "unit": "mm"}
